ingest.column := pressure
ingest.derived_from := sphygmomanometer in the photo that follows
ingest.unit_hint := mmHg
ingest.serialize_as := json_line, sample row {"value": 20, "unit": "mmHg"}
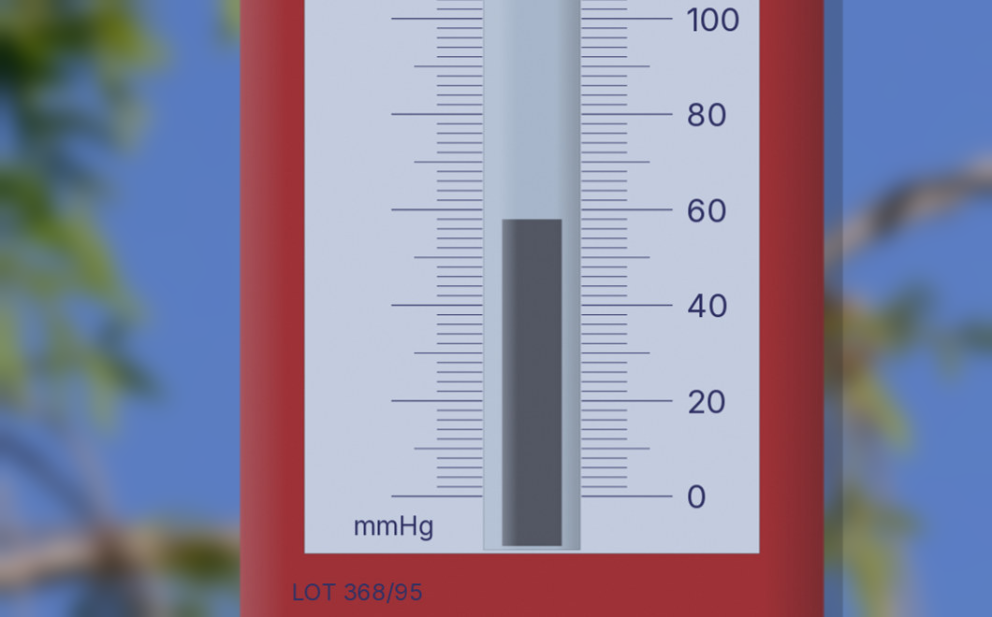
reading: {"value": 58, "unit": "mmHg"}
